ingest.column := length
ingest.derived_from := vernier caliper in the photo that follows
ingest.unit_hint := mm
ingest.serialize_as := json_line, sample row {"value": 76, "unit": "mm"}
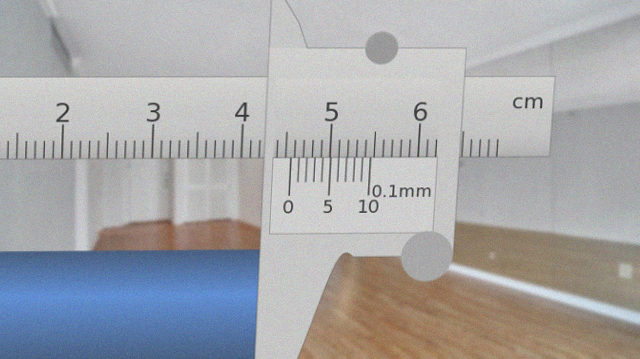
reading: {"value": 45.6, "unit": "mm"}
